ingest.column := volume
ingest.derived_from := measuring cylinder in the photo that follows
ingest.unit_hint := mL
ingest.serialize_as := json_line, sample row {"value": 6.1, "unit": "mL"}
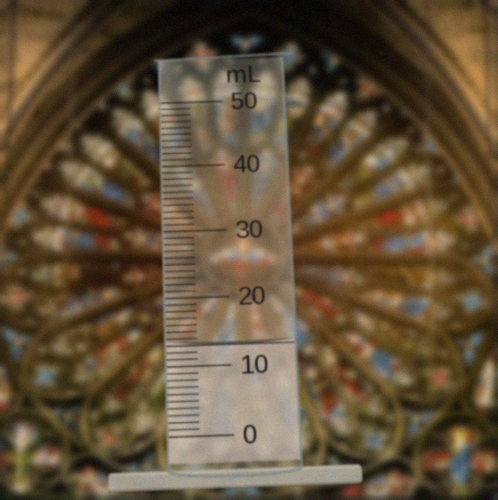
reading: {"value": 13, "unit": "mL"}
